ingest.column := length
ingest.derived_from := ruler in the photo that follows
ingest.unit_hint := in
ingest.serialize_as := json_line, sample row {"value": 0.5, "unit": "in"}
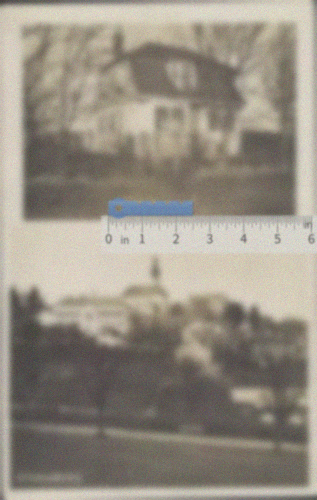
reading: {"value": 2.5, "unit": "in"}
